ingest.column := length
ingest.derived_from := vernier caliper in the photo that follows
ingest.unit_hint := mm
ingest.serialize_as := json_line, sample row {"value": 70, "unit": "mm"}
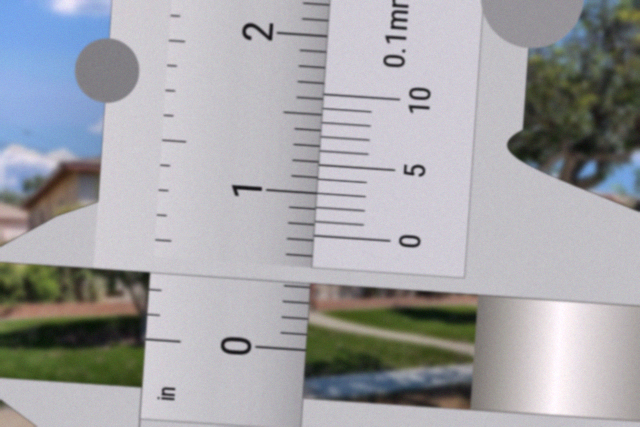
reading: {"value": 7.3, "unit": "mm"}
